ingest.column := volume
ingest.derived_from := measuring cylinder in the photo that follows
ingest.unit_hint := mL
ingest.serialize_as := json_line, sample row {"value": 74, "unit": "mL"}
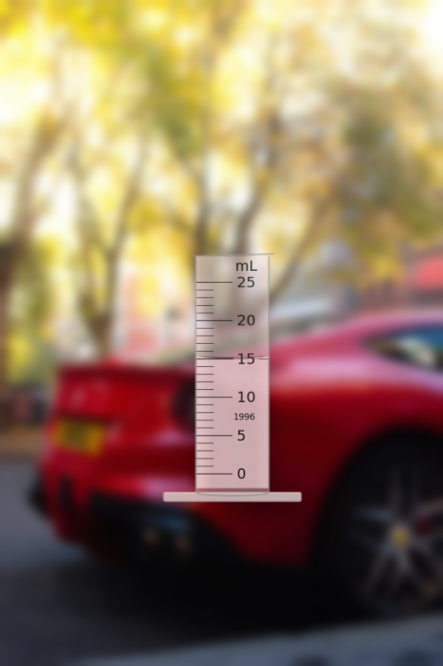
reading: {"value": 15, "unit": "mL"}
